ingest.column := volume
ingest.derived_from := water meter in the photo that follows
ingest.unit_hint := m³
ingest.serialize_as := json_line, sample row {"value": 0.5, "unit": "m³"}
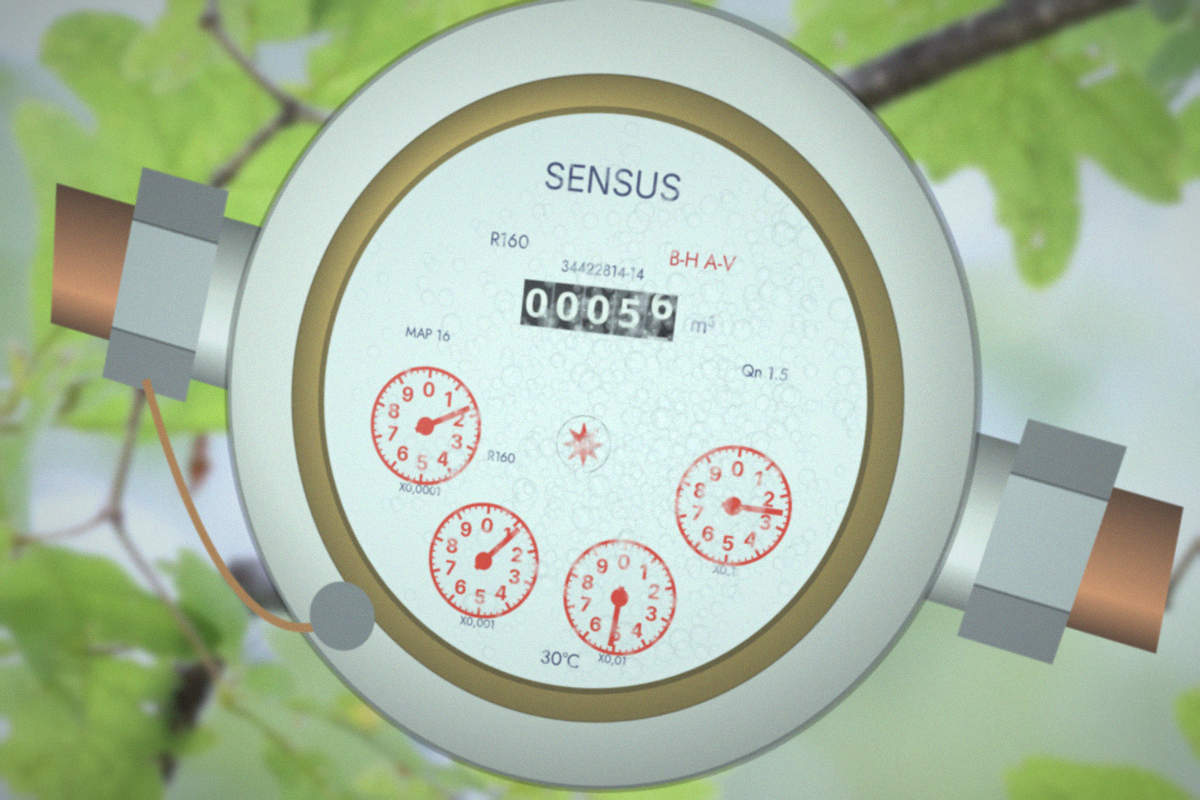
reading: {"value": 56.2511, "unit": "m³"}
